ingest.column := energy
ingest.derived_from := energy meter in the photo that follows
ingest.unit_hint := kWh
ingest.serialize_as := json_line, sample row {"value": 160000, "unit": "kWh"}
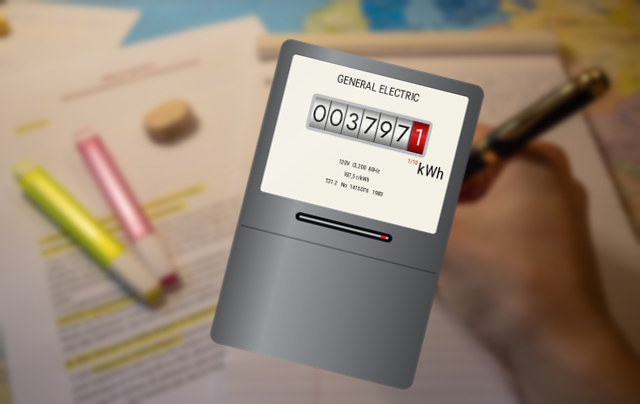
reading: {"value": 3797.1, "unit": "kWh"}
